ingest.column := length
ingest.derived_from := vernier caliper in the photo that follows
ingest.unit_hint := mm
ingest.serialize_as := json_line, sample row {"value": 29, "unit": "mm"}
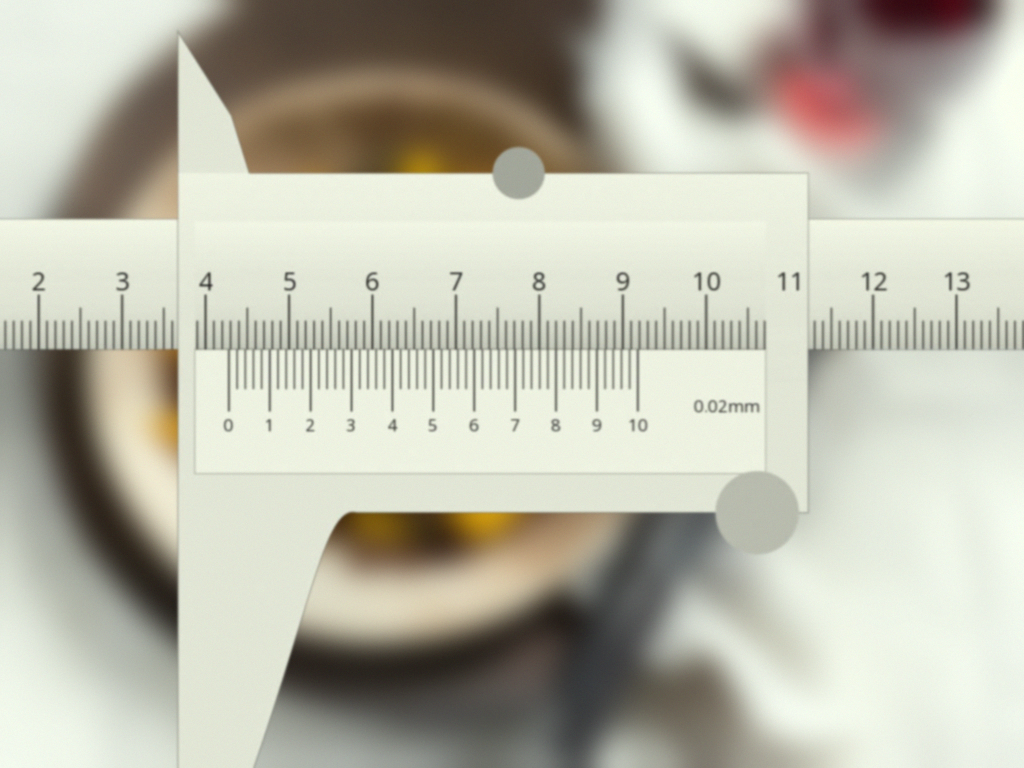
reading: {"value": 42.8, "unit": "mm"}
